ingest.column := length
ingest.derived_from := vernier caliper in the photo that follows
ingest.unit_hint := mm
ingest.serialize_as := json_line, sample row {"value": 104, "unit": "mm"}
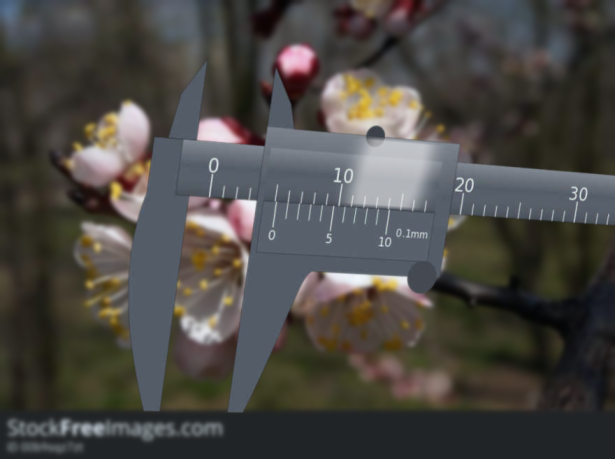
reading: {"value": 5.1, "unit": "mm"}
